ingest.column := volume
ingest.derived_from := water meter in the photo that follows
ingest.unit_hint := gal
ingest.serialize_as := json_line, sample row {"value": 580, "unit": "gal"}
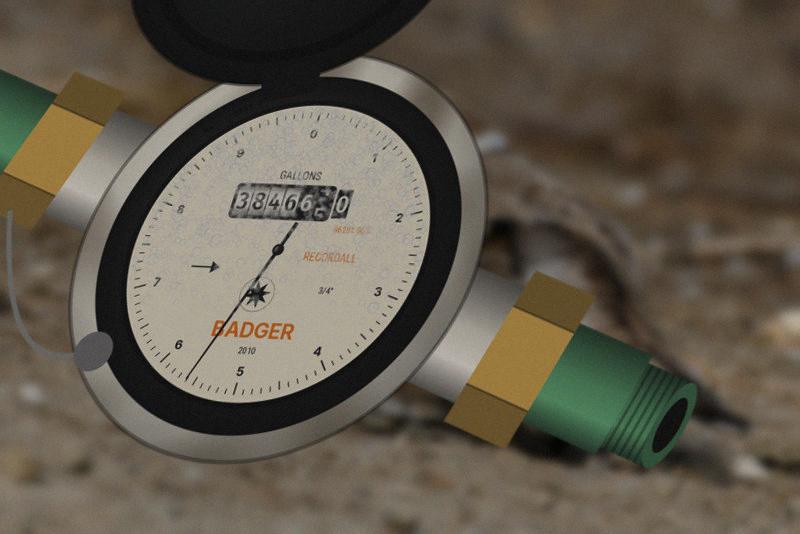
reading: {"value": 3846645.6, "unit": "gal"}
